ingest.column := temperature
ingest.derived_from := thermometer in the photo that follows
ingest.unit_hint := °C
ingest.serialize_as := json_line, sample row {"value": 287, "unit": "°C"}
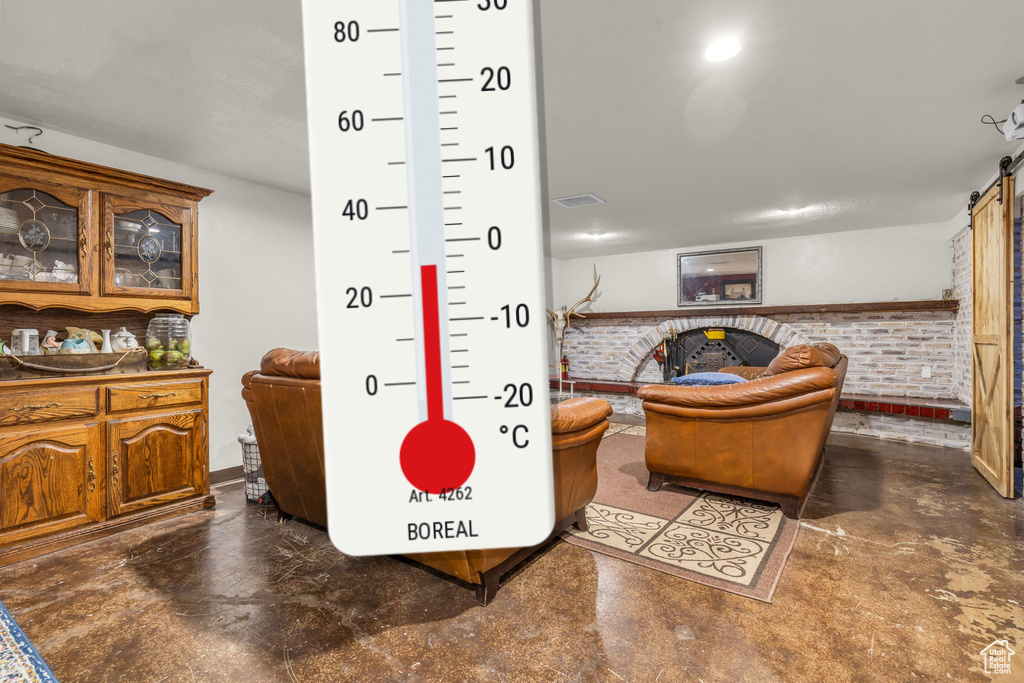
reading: {"value": -3, "unit": "°C"}
